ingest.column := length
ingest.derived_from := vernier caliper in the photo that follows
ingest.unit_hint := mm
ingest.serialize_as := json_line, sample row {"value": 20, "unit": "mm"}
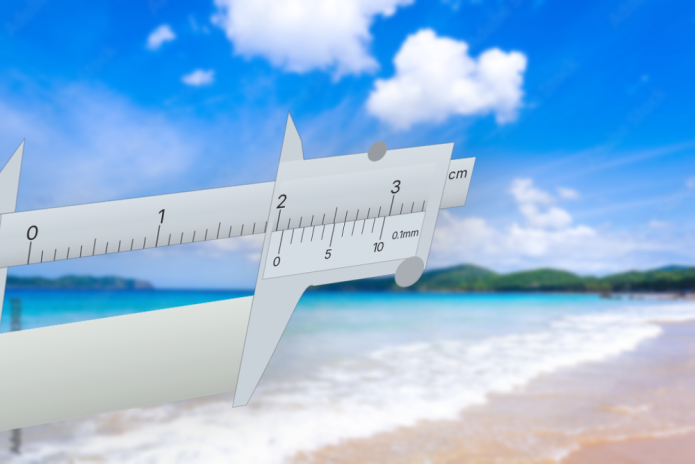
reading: {"value": 20.6, "unit": "mm"}
